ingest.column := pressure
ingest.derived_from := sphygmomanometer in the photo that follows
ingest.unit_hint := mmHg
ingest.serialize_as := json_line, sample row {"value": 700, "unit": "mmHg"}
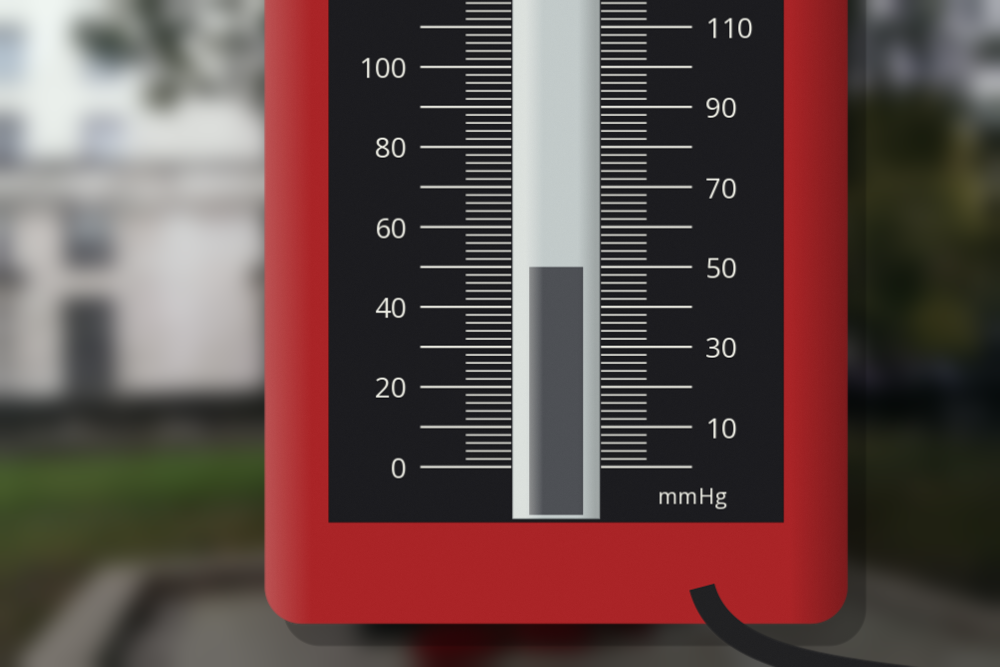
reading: {"value": 50, "unit": "mmHg"}
